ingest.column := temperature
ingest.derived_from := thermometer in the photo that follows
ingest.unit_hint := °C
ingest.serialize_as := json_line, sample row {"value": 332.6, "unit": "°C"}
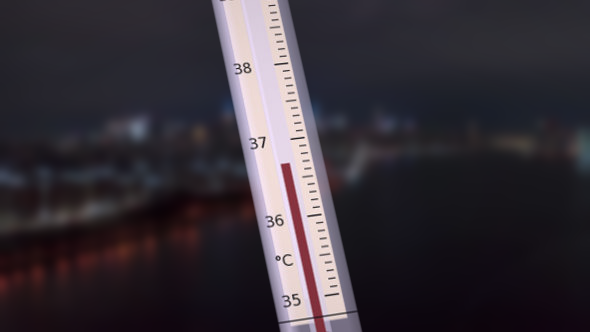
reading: {"value": 36.7, "unit": "°C"}
